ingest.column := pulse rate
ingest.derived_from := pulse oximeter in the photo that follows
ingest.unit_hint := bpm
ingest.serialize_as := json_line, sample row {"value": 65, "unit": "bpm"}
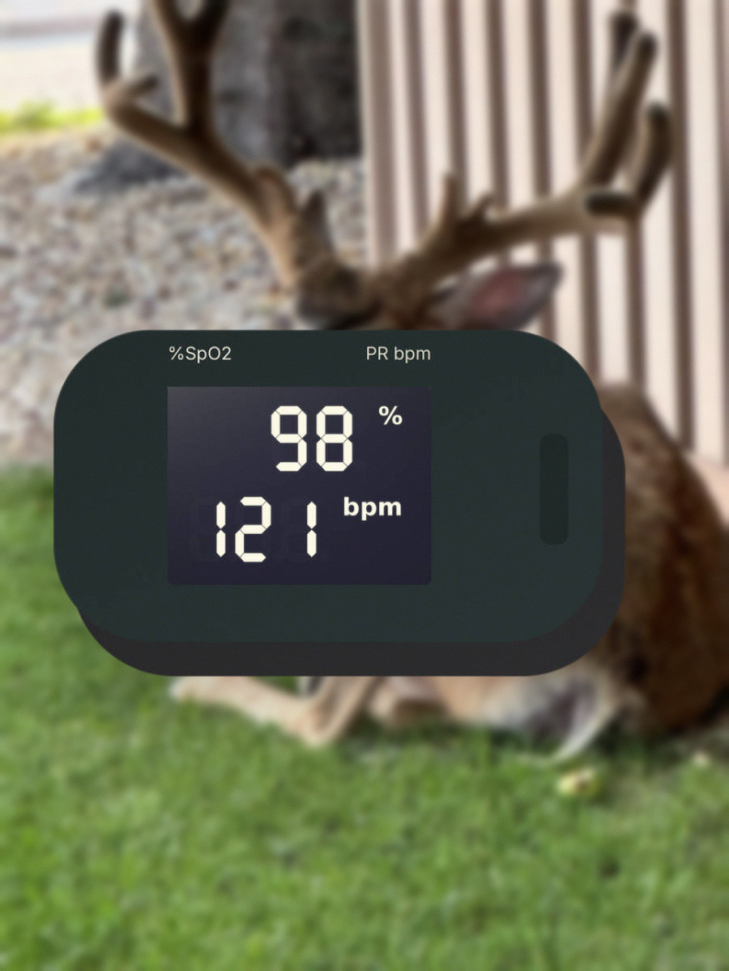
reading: {"value": 121, "unit": "bpm"}
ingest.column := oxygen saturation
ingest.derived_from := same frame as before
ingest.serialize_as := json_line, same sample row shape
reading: {"value": 98, "unit": "%"}
